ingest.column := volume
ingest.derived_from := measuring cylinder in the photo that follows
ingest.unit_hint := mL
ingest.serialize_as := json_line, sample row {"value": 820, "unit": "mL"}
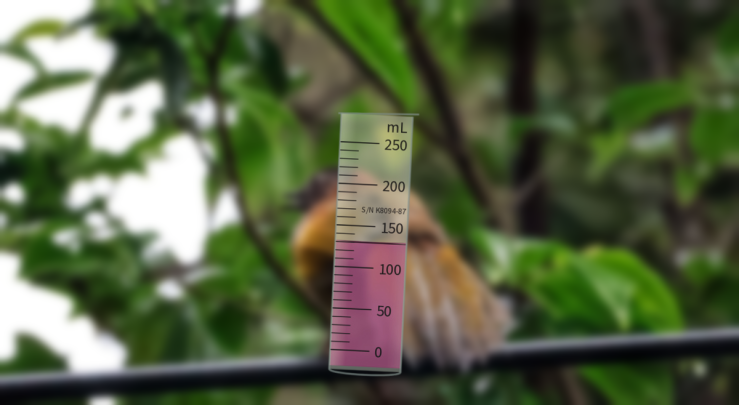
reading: {"value": 130, "unit": "mL"}
